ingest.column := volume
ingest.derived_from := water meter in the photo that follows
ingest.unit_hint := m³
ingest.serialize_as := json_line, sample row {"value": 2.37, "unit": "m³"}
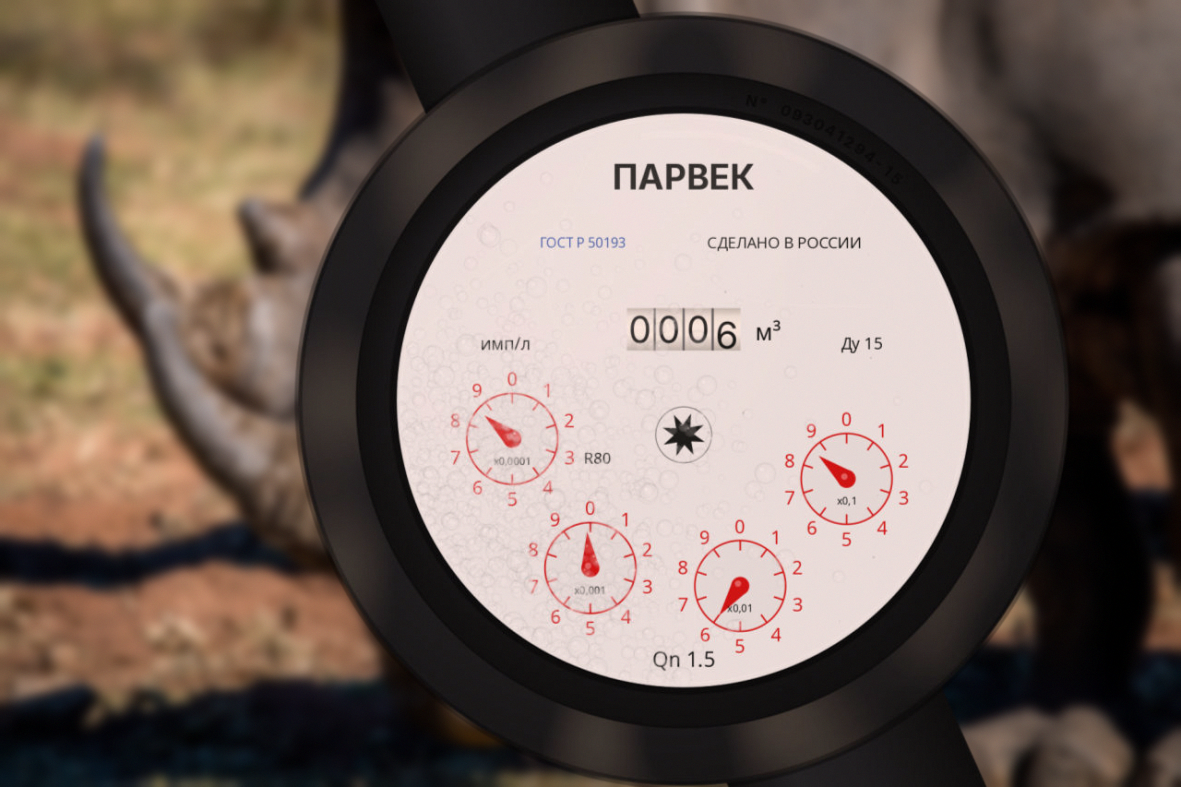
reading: {"value": 5.8598, "unit": "m³"}
